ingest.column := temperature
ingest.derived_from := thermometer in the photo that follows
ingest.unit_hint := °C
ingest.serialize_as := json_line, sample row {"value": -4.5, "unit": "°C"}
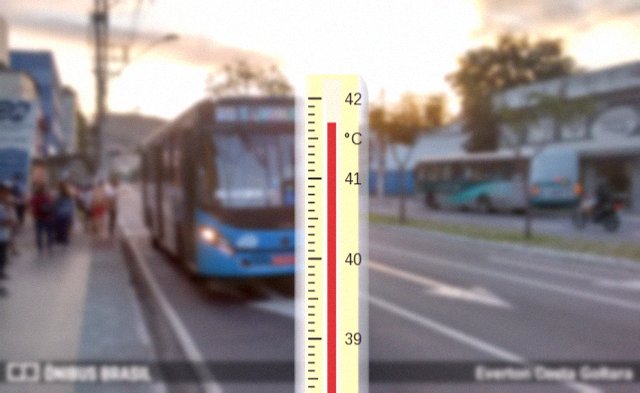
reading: {"value": 41.7, "unit": "°C"}
